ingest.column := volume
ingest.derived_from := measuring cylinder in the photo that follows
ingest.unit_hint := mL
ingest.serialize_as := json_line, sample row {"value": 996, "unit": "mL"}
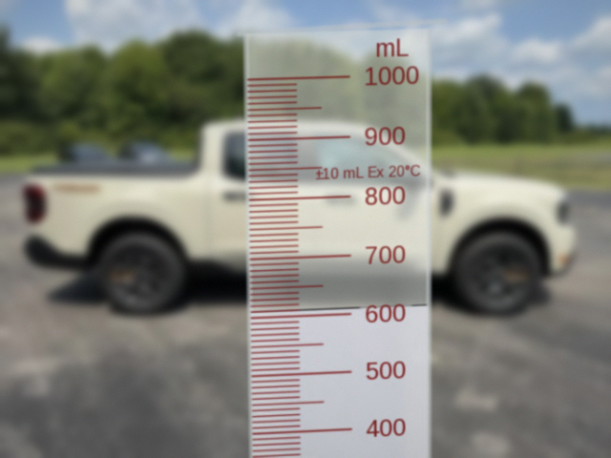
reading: {"value": 610, "unit": "mL"}
